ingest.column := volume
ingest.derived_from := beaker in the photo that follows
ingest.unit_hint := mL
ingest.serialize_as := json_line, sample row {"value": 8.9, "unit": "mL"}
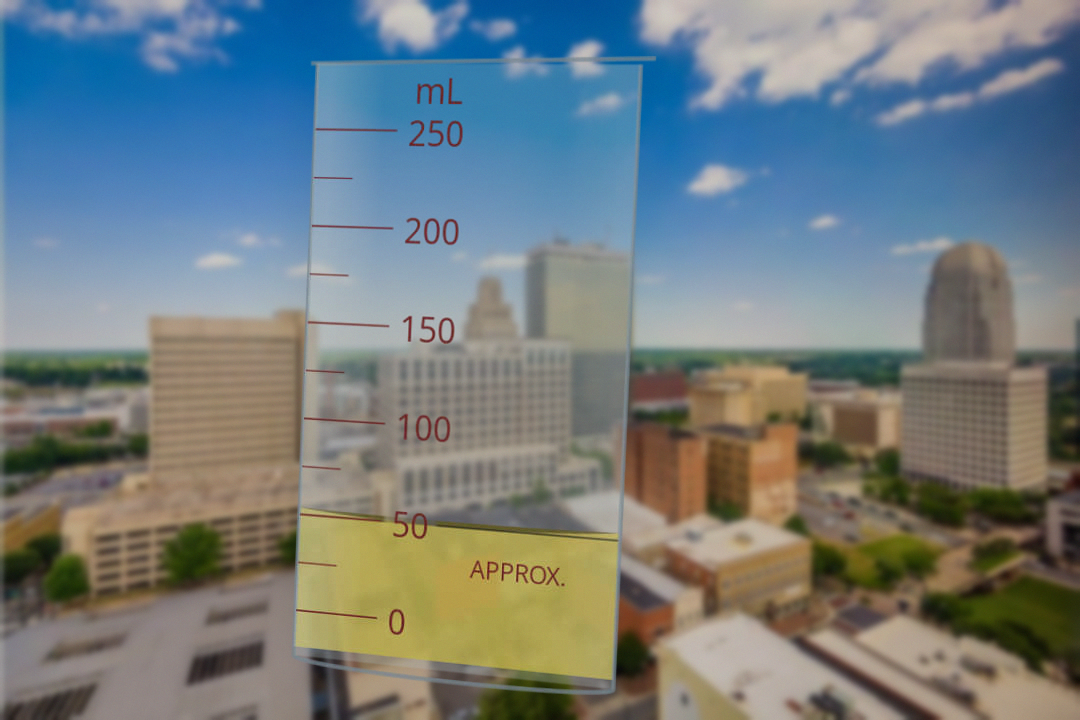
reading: {"value": 50, "unit": "mL"}
